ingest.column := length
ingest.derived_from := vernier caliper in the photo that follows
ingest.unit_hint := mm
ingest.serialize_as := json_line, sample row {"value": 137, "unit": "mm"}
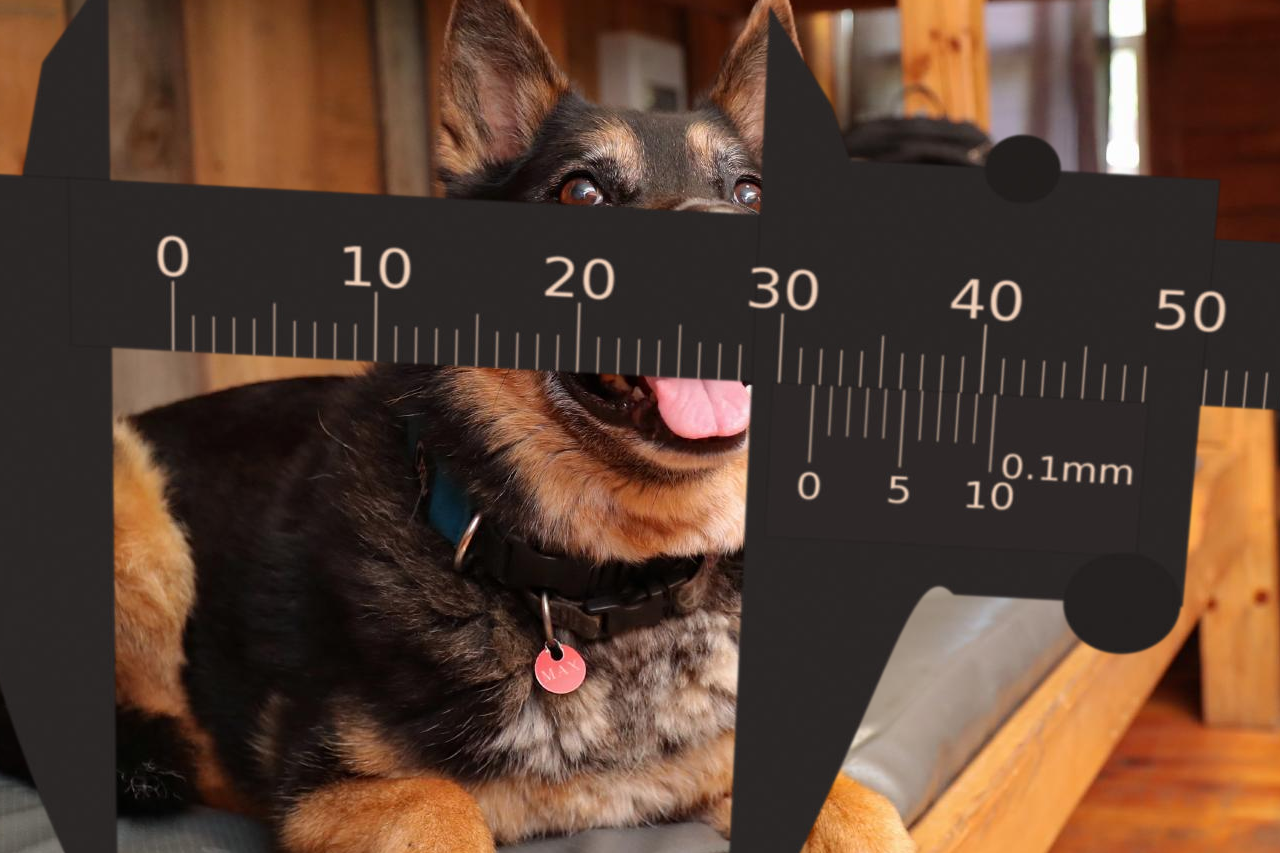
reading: {"value": 31.7, "unit": "mm"}
